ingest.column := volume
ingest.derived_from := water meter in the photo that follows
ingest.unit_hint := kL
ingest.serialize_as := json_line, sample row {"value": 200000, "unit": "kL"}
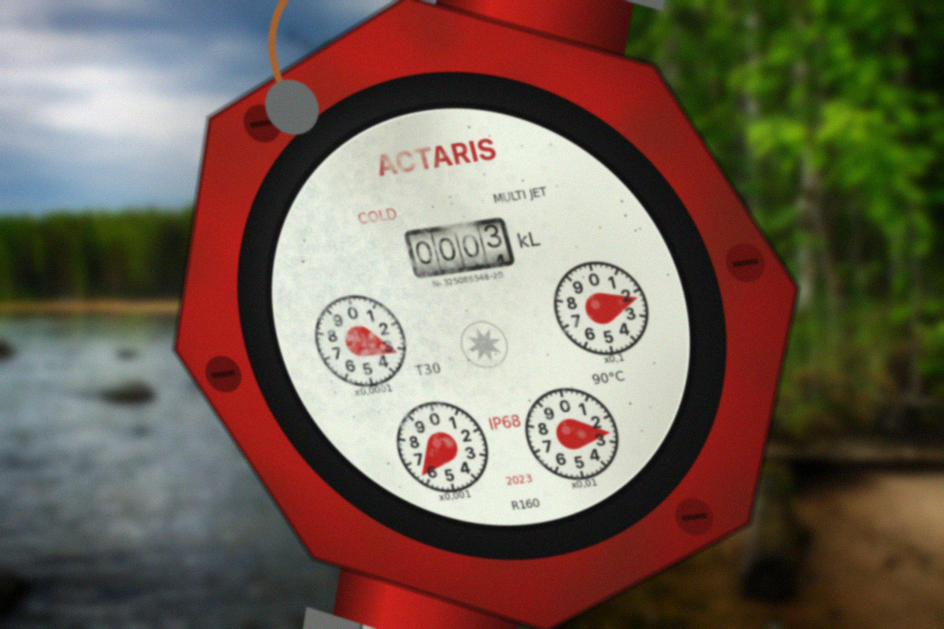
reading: {"value": 3.2263, "unit": "kL"}
